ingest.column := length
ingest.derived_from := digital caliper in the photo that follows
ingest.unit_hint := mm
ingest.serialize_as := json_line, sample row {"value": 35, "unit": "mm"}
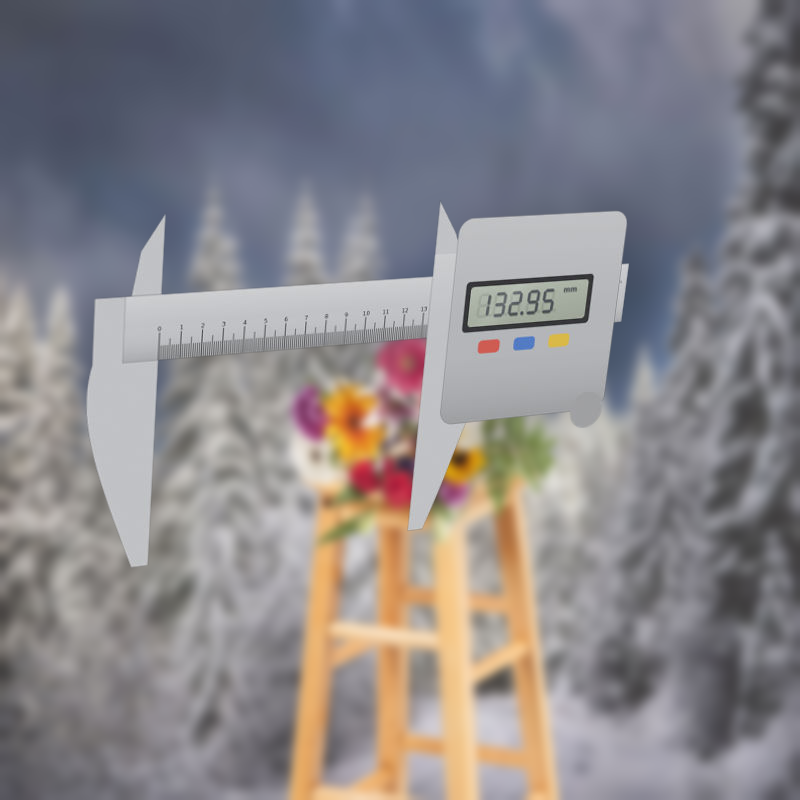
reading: {"value": 132.95, "unit": "mm"}
